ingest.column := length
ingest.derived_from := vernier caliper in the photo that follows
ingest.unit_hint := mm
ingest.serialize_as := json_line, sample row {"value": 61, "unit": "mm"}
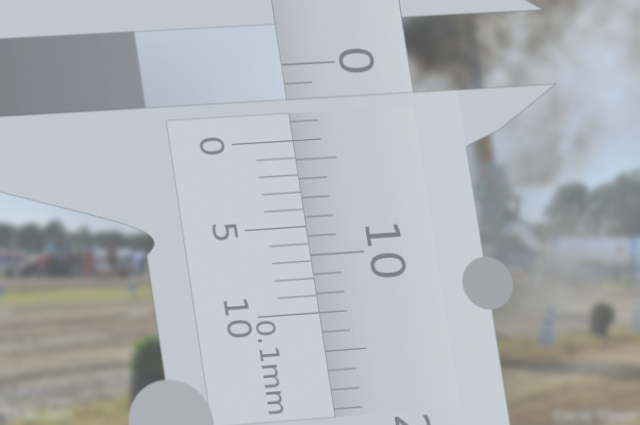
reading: {"value": 4.0, "unit": "mm"}
